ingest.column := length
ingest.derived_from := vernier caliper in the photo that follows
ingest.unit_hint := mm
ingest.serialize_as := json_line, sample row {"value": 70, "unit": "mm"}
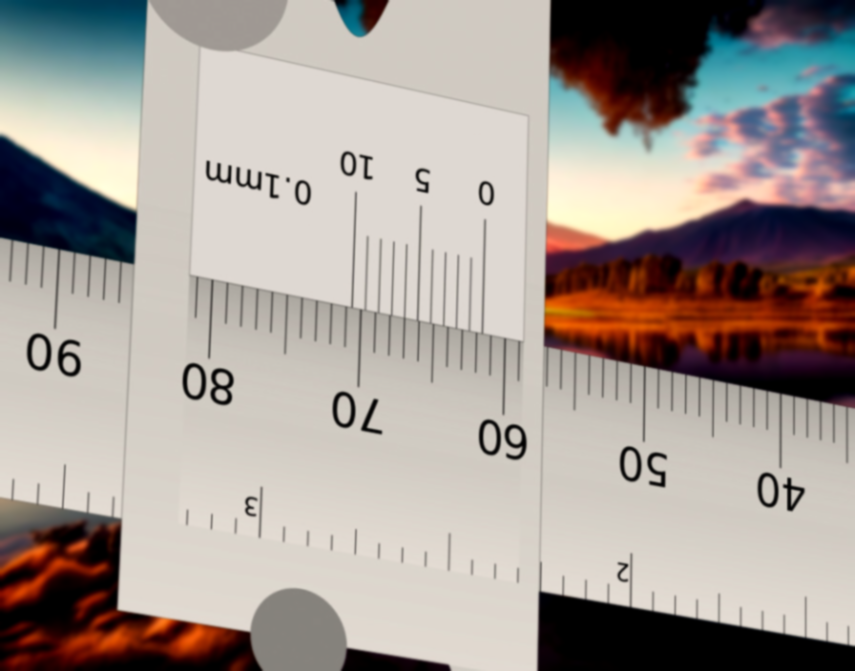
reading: {"value": 61.6, "unit": "mm"}
